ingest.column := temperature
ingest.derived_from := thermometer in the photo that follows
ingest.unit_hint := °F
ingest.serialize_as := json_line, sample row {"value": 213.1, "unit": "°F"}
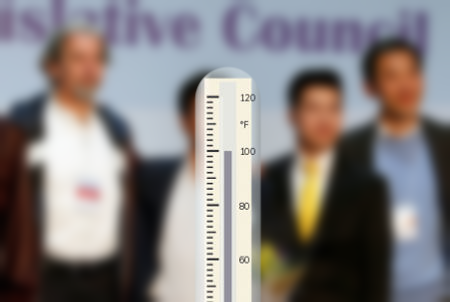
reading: {"value": 100, "unit": "°F"}
